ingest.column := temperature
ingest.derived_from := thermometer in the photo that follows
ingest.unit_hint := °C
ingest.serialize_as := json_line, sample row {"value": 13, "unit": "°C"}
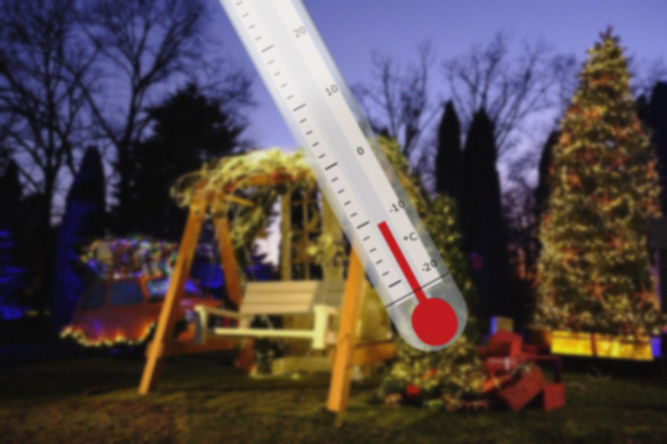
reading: {"value": -11, "unit": "°C"}
